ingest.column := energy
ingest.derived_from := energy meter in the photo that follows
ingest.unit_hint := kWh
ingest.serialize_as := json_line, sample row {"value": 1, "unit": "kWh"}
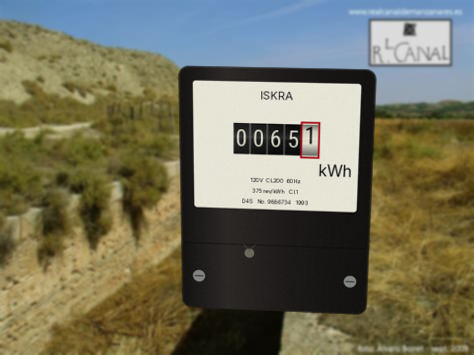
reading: {"value": 65.1, "unit": "kWh"}
